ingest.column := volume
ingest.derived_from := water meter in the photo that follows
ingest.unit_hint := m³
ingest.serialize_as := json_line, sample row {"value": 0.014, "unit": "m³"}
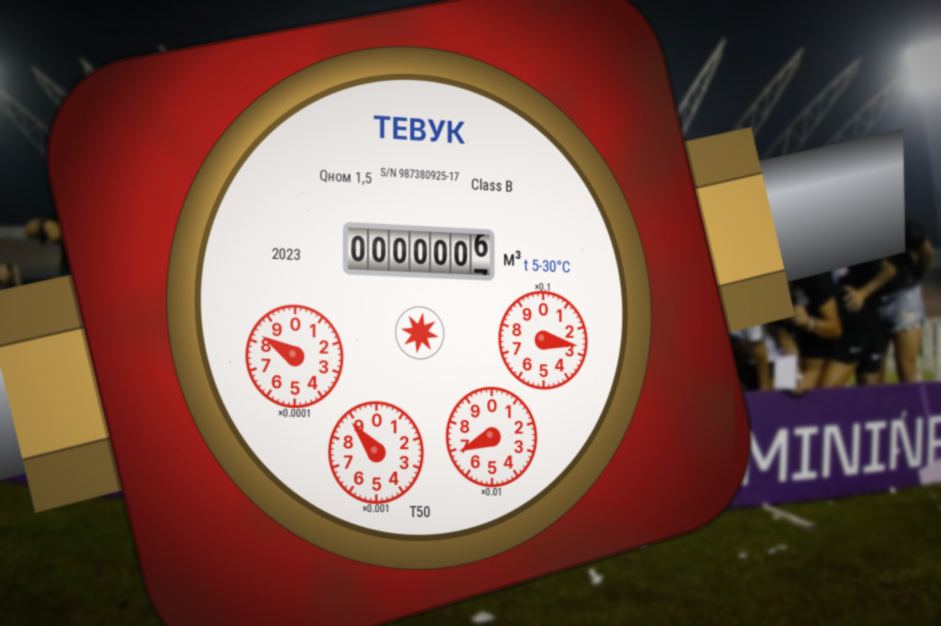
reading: {"value": 6.2688, "unit": "m³"}
